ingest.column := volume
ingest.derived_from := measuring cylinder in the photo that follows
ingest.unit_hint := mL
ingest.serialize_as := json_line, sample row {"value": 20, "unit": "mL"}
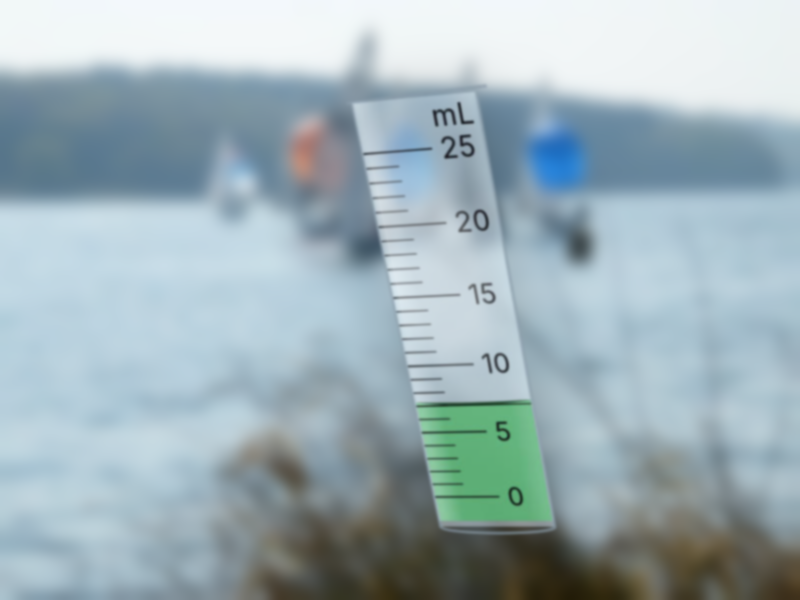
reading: {"value": 7, "unit": "mL"}
